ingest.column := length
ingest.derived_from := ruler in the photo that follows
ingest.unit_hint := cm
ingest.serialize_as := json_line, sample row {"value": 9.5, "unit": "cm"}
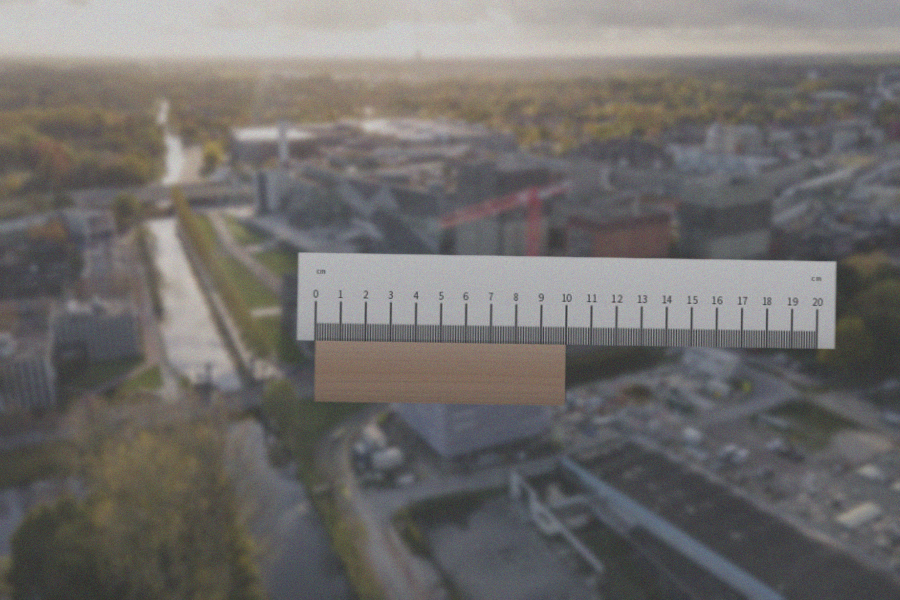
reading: {"value": 10, "unit": "cm"}
